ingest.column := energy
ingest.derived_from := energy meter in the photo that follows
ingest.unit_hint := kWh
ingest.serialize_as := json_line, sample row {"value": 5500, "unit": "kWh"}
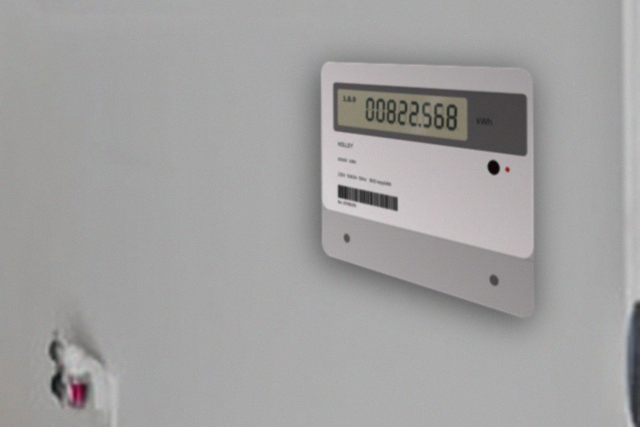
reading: {"value": 822.568, "unit": "kWh"}
